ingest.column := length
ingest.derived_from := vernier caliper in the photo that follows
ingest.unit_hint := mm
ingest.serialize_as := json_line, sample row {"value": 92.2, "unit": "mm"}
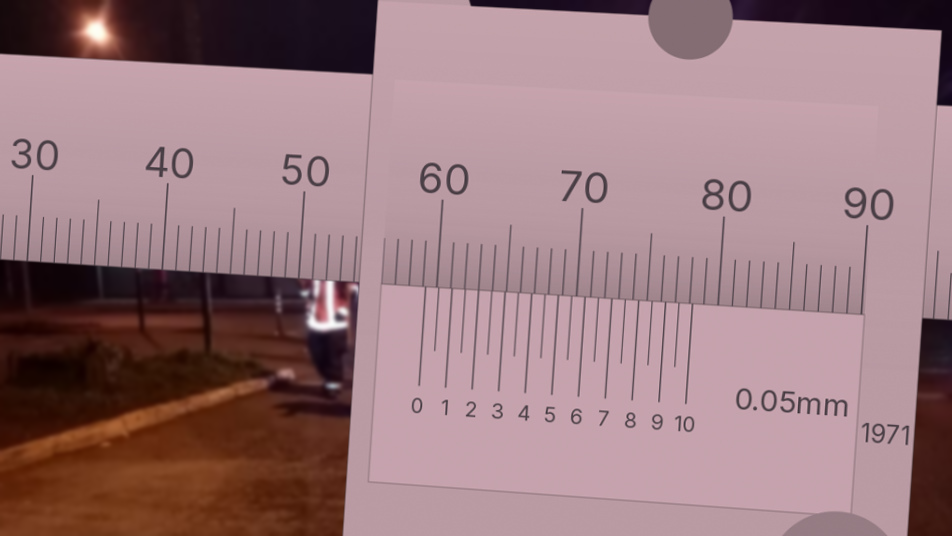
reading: {"value": 59.2, "unit": "mm"}
